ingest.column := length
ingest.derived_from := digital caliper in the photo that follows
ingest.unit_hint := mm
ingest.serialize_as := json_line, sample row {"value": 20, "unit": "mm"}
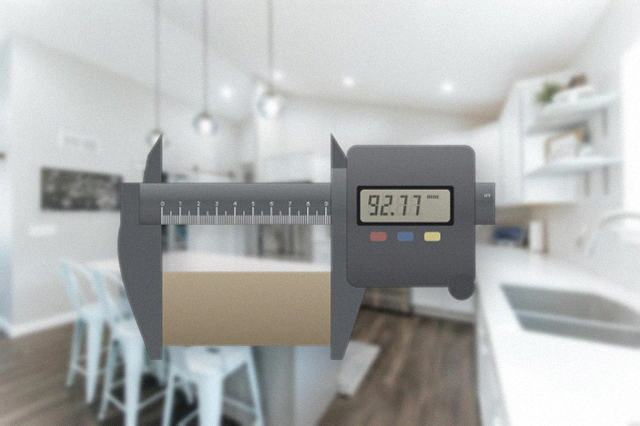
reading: {"value": 92.77, "unit": "mm"}
